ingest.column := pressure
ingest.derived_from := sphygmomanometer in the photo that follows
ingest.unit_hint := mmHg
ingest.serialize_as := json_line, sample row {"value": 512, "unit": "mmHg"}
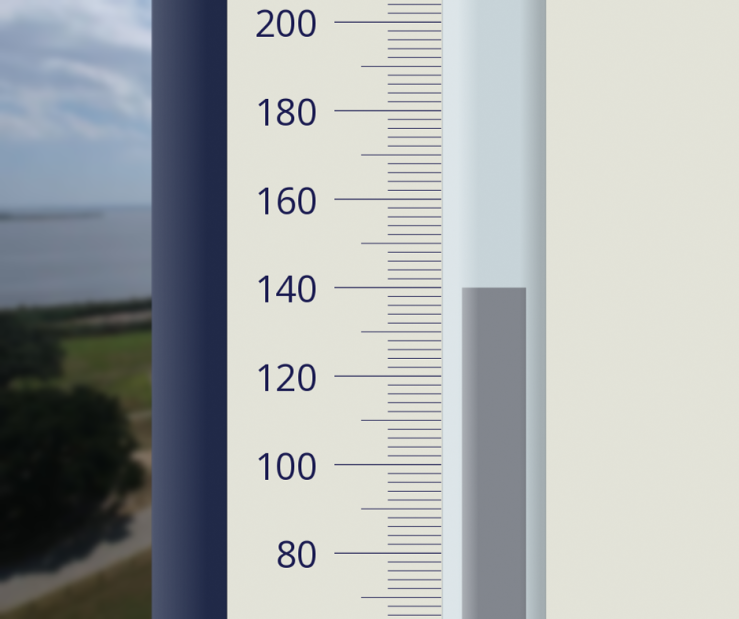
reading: {"value": 140, "unit": "mmHg"}
